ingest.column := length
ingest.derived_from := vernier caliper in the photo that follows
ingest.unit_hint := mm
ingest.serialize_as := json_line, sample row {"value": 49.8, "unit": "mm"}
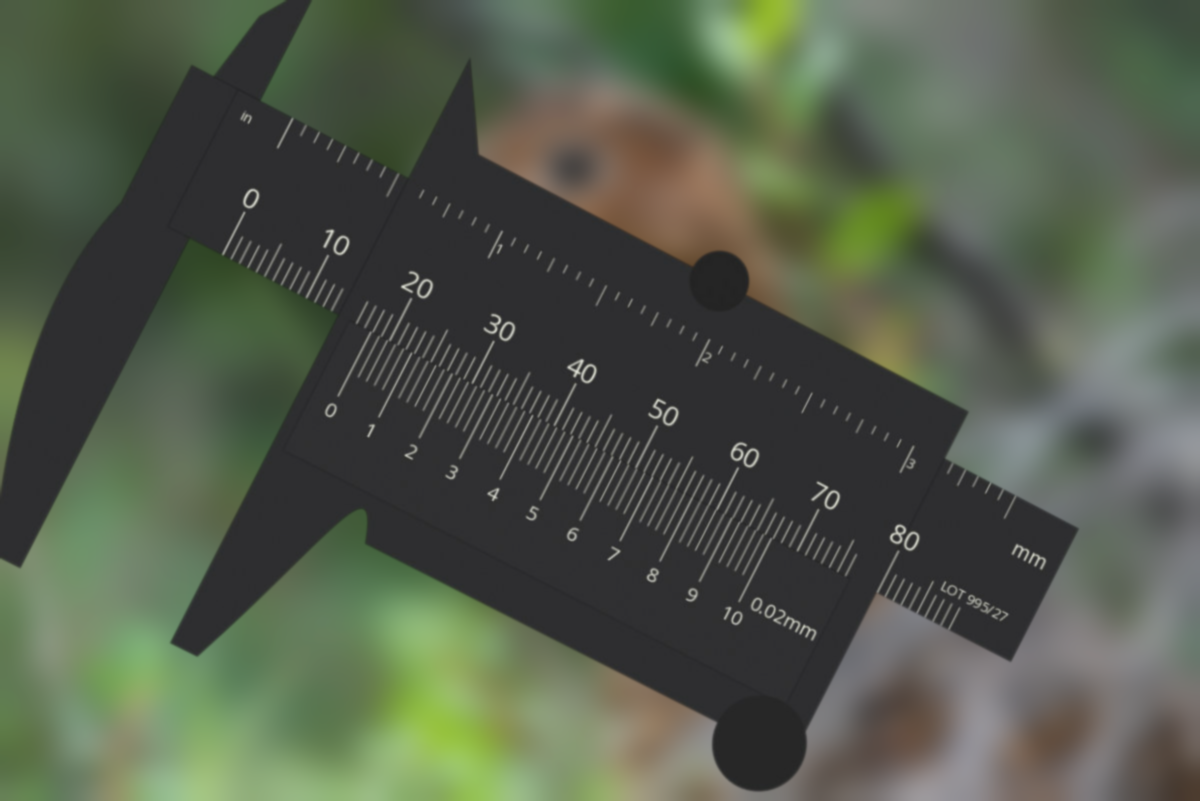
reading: {"value": 17.8, "unit": "mm"}
